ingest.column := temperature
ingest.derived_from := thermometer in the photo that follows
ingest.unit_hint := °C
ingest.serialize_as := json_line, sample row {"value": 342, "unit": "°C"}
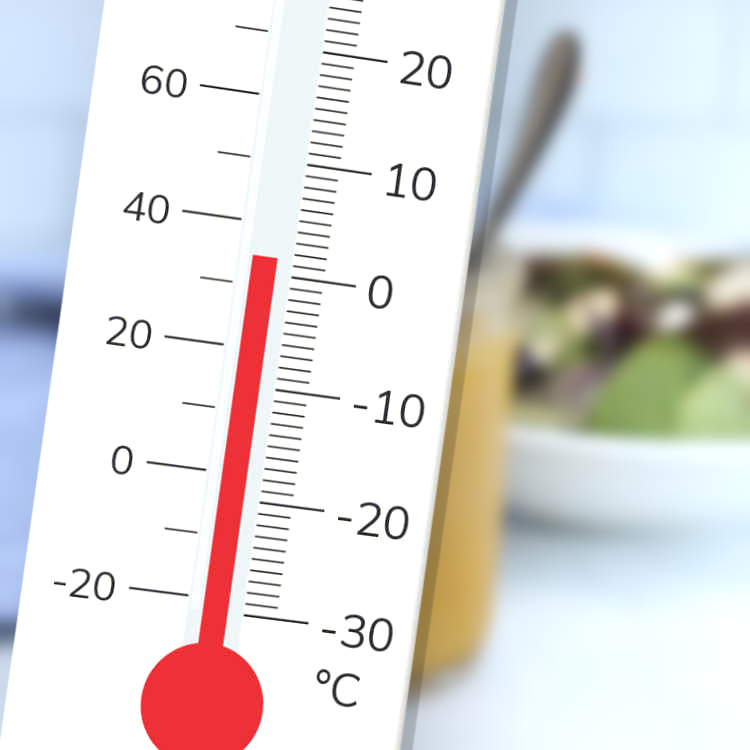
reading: {"value": 1.5, "unit": "°C"}
